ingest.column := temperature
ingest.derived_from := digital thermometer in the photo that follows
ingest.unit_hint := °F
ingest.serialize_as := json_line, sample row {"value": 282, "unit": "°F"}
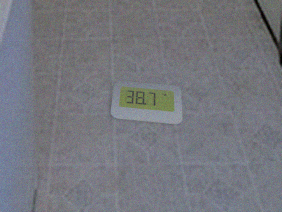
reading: {"value": 38.7, "unit": "°F"}
